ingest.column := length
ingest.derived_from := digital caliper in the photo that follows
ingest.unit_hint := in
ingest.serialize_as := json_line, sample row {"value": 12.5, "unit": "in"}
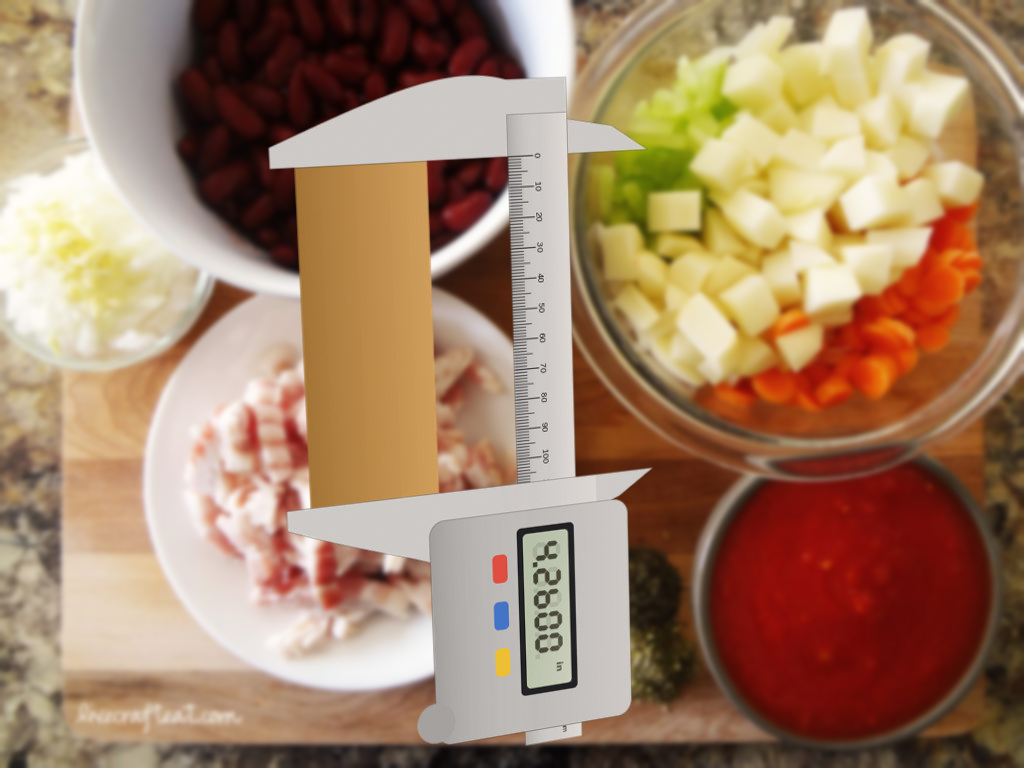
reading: {"value": 4.2600, "unit": "in"}
